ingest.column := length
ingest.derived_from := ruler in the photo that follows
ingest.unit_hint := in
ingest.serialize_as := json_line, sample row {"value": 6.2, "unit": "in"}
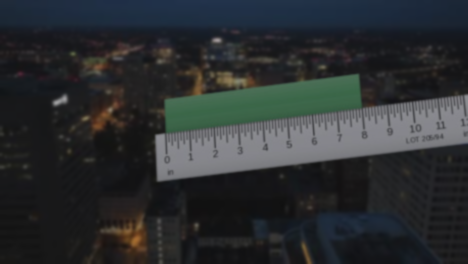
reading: {"value": 8, "unit": "in"}
